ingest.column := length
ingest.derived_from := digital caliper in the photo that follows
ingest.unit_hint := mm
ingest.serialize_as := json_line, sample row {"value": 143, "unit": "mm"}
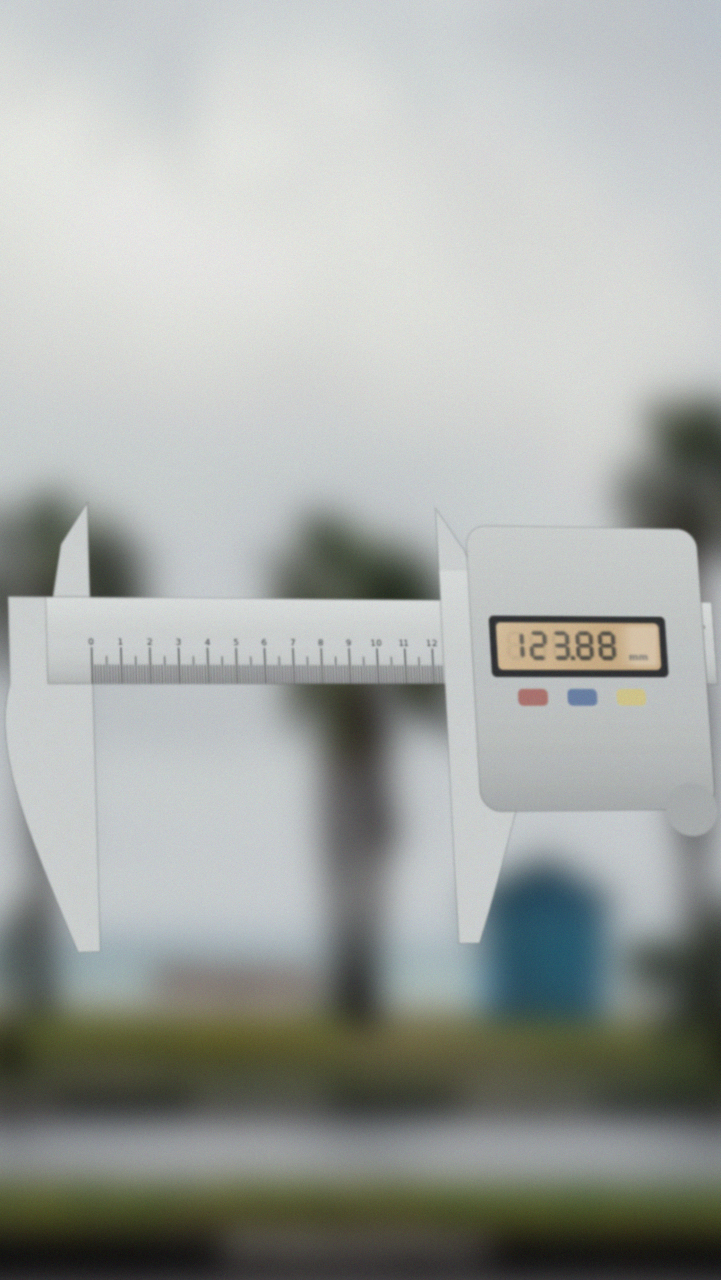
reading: {"value": 123.88, "unit": "mm"}
